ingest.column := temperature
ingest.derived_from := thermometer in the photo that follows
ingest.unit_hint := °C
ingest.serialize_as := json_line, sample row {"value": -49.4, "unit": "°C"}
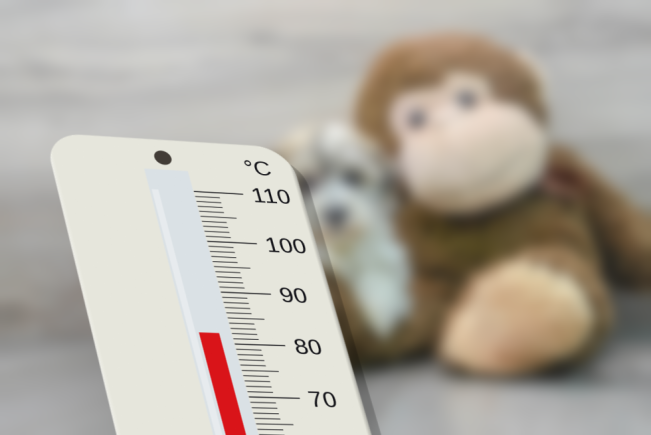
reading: {"value": 82, "unit": "°C"}
